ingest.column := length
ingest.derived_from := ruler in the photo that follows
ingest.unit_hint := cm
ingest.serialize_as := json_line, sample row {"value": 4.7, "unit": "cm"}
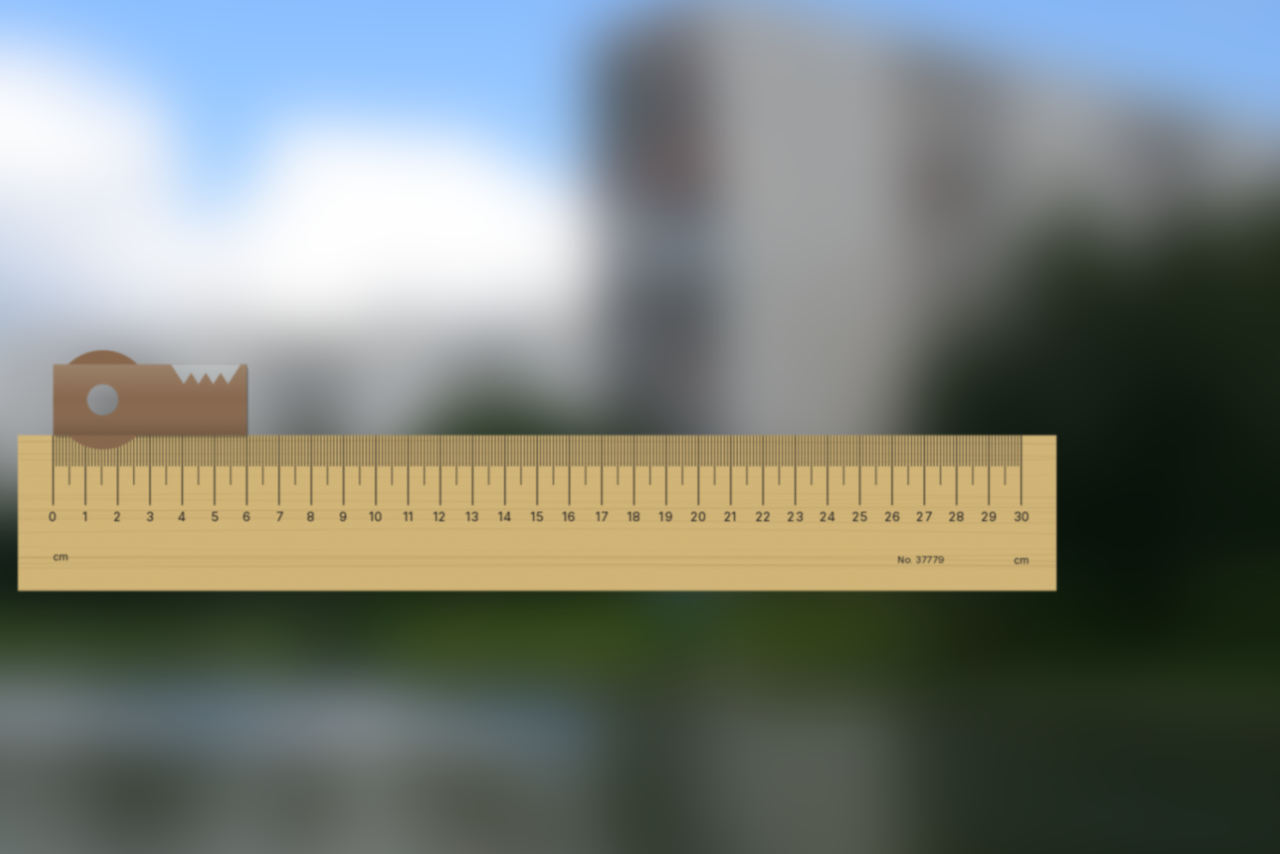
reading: {"value": 6, "unit": "cm"}
